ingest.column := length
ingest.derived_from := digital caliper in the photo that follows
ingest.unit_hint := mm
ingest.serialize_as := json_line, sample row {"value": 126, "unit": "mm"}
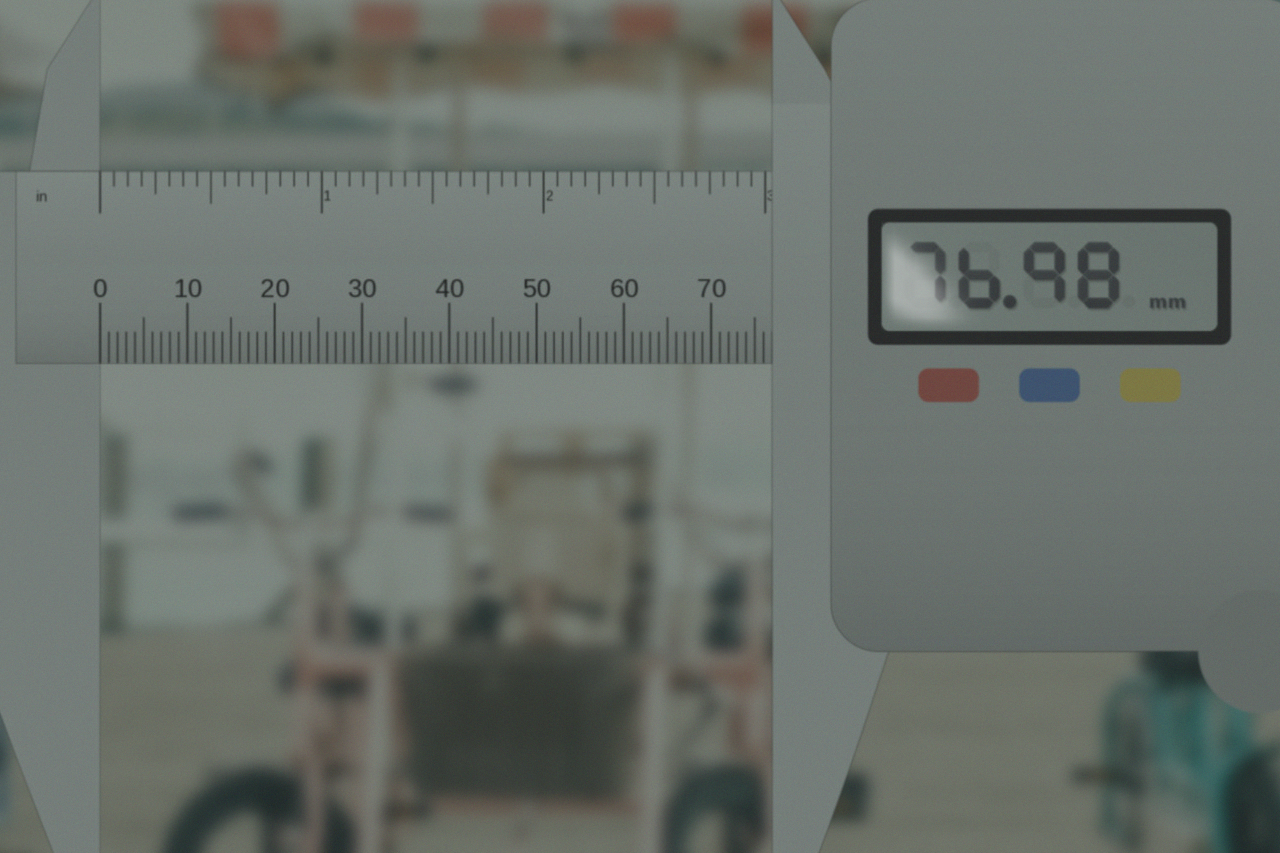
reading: {"value": 76.98, "unit": "mm"}
